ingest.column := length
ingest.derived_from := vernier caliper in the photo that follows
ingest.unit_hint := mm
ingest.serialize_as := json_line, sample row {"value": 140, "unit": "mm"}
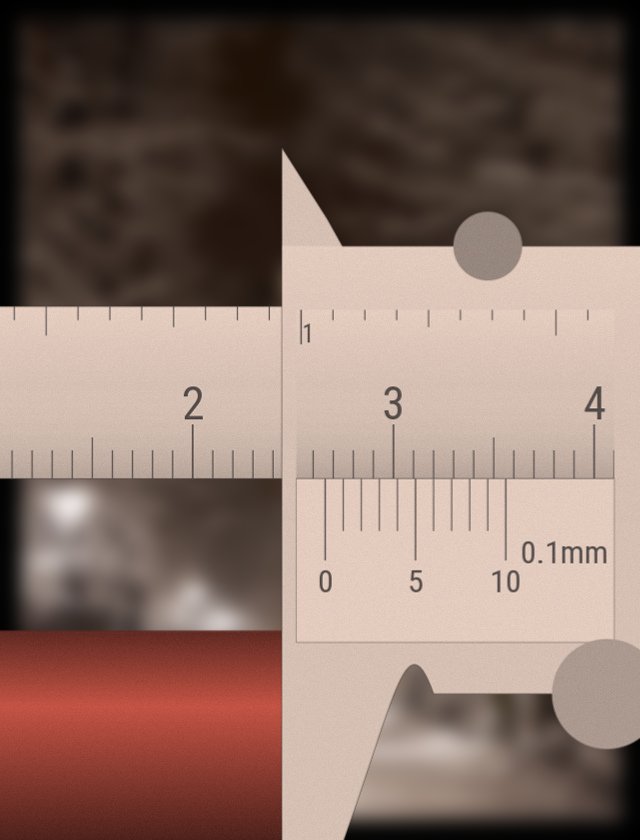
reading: {"value": 26.6, "unit": "mm"}
